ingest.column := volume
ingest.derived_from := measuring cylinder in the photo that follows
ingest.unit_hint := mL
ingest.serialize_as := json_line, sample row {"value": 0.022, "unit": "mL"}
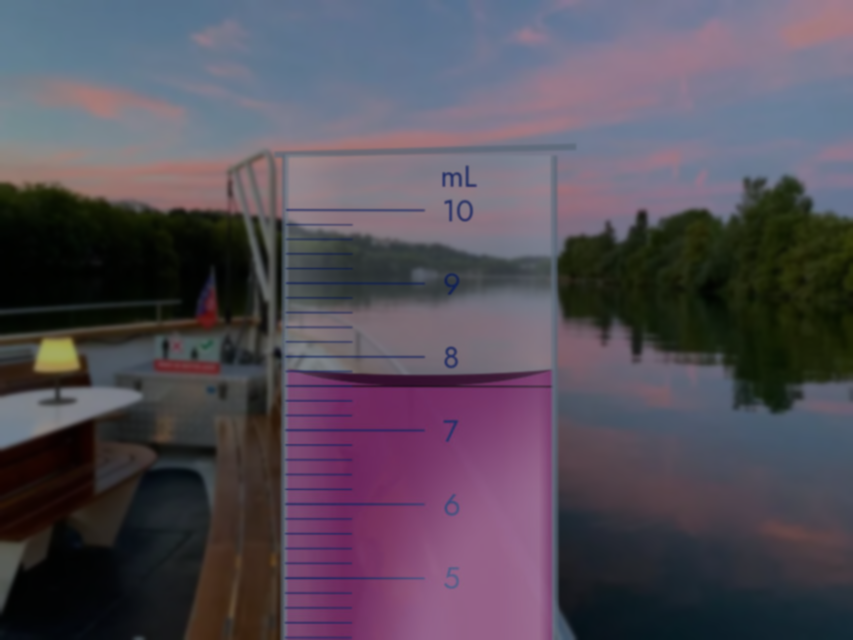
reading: {"value": 7.6, "unit": "mL"}
